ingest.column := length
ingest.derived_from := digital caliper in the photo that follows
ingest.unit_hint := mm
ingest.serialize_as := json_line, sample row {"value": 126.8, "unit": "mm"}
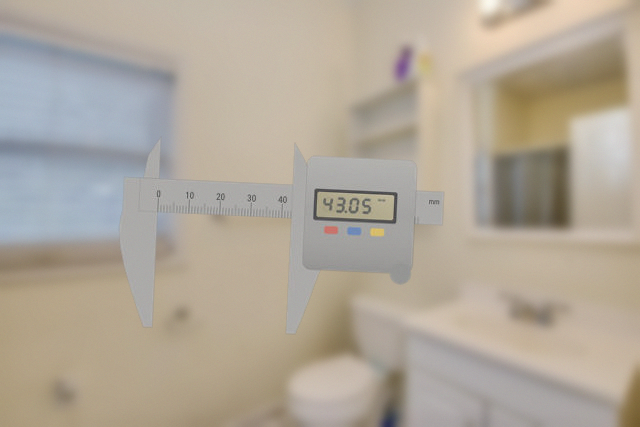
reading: {"value": 43.05, "unit": "mm"}
